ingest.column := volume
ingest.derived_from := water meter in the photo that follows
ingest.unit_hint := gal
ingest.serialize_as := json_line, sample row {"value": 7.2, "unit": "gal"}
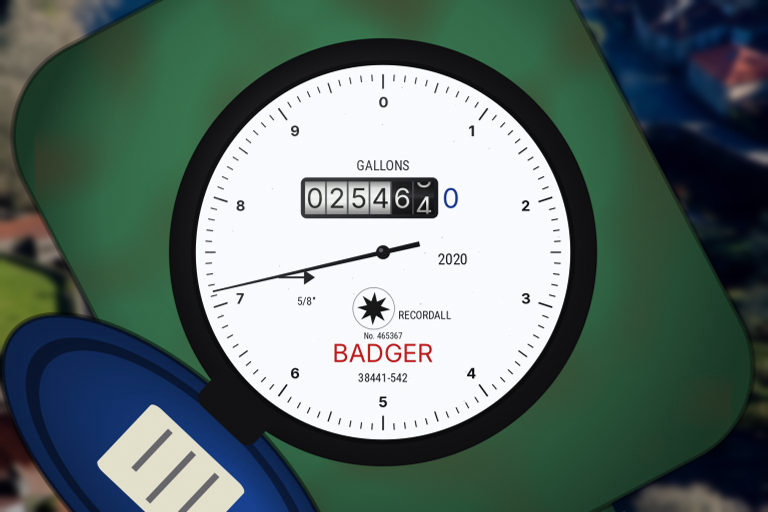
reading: {"value": 254637.1, "unit": "gal"}
